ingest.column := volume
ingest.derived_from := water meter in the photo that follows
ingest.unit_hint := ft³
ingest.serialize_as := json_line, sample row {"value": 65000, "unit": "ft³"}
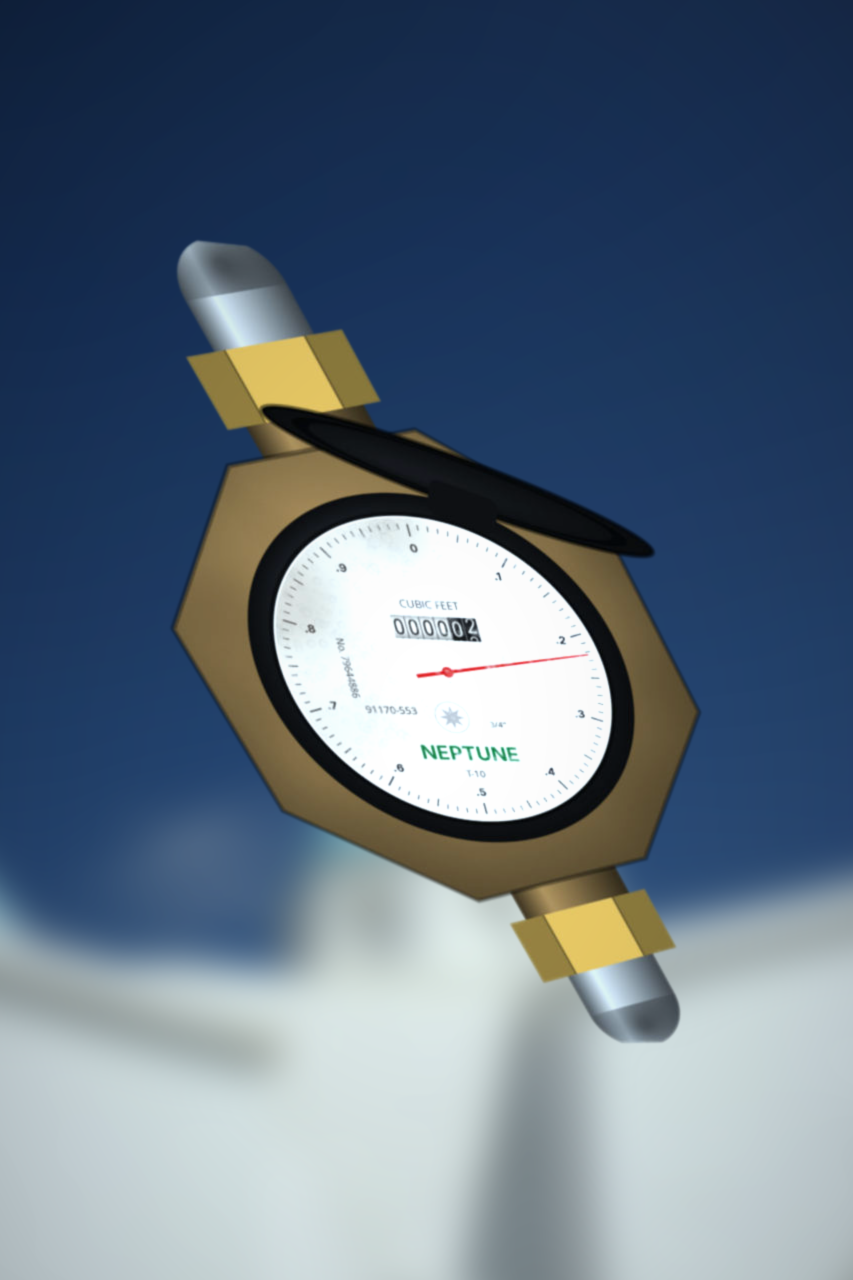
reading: {"value": 2.22, "unit": "ft³"}
